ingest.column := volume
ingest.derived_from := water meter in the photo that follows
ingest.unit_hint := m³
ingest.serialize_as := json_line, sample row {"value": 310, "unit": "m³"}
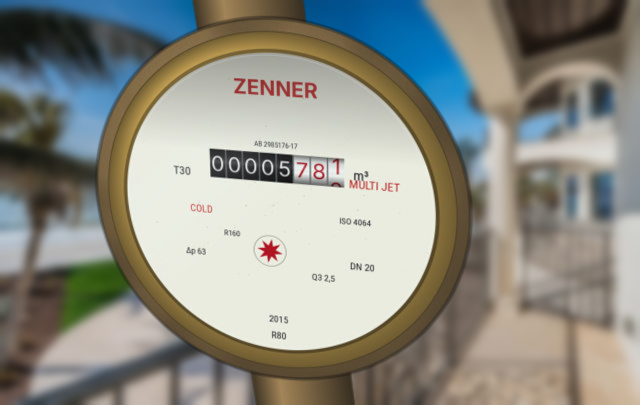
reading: {"value": 5.781, "unit": "m³"}
